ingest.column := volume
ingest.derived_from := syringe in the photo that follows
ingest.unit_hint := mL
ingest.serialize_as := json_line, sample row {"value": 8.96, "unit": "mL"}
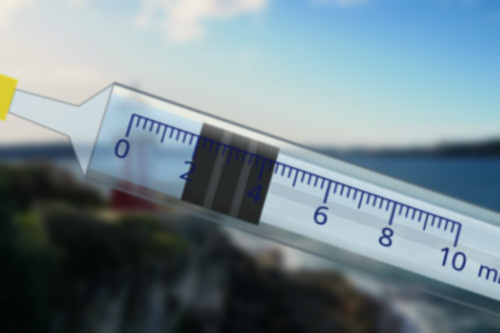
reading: {"value": 2, "unit": "mL"}
